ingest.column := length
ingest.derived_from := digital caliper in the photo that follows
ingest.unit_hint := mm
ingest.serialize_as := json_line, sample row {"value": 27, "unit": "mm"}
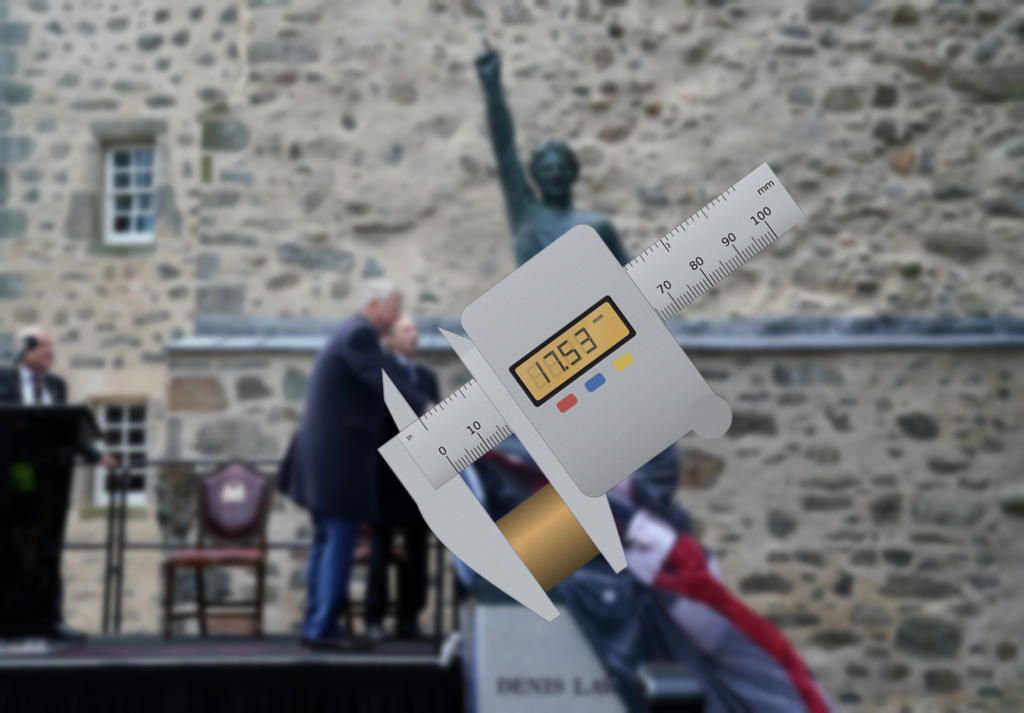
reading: {"value": 17.53, "unit": "mm"}
